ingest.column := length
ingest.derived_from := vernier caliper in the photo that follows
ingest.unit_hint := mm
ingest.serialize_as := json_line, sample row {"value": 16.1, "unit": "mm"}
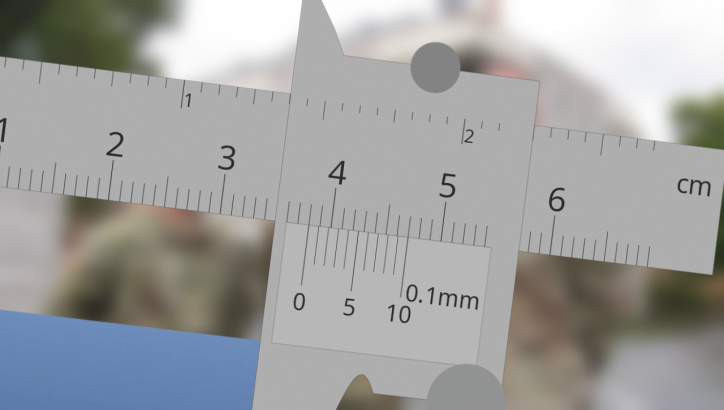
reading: {"value": 38.0, "unit": "mm"}
